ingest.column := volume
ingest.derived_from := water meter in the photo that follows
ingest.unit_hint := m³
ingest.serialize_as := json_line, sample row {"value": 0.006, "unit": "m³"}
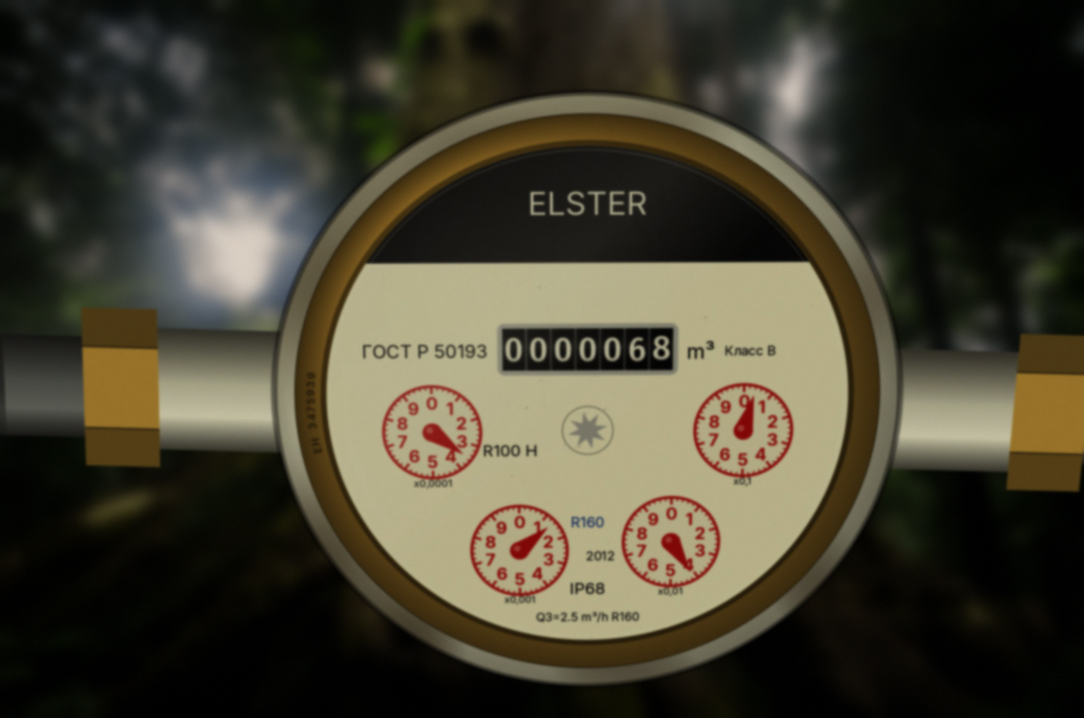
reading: {"value": 68.0413, "unit": "m³"}
